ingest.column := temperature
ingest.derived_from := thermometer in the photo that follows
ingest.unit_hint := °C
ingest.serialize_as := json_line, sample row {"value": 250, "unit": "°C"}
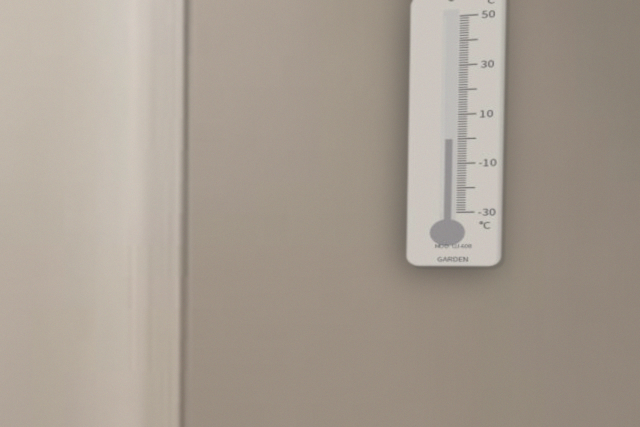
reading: {"value": 0, "unit": "°C"}
